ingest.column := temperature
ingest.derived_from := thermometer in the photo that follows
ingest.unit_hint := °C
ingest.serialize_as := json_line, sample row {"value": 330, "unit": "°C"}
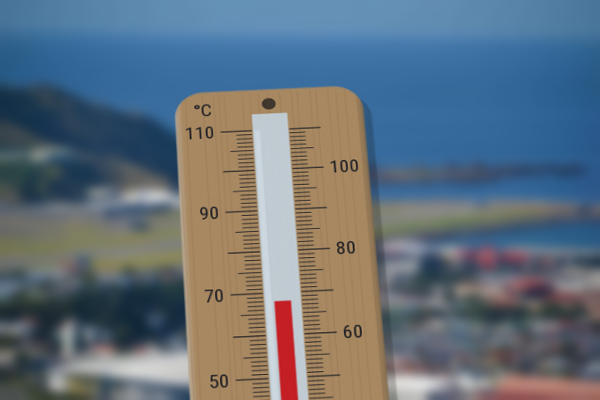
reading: {"value": 68, "unit": "°C"}
